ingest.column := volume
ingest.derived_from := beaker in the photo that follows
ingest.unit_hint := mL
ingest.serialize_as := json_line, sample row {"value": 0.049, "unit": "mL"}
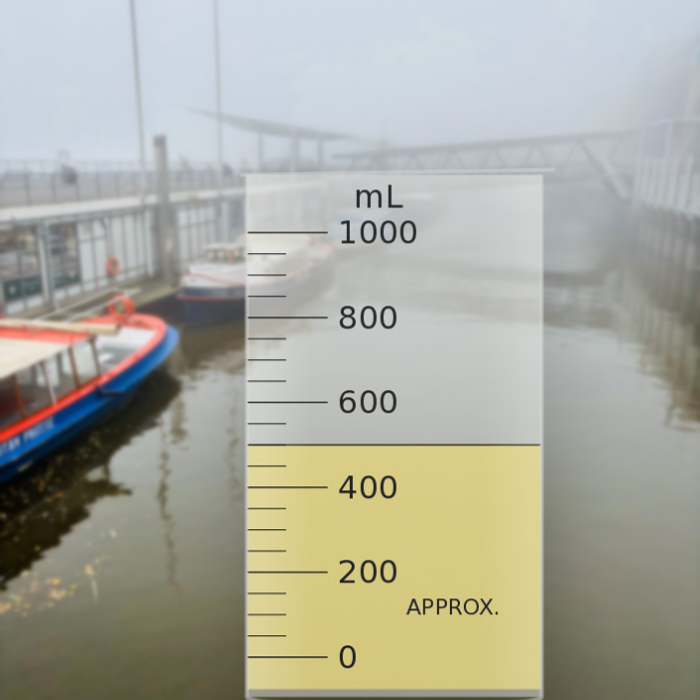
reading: {"value": 500, "unit": "mL"}
